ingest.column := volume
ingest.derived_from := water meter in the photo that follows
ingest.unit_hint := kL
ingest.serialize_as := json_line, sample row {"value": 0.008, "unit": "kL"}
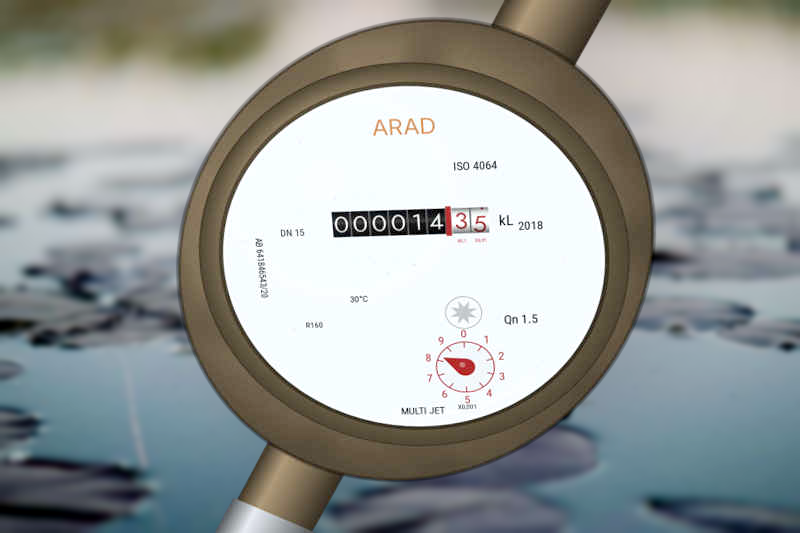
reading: {"value": 14.348, "unit": "kL"}
